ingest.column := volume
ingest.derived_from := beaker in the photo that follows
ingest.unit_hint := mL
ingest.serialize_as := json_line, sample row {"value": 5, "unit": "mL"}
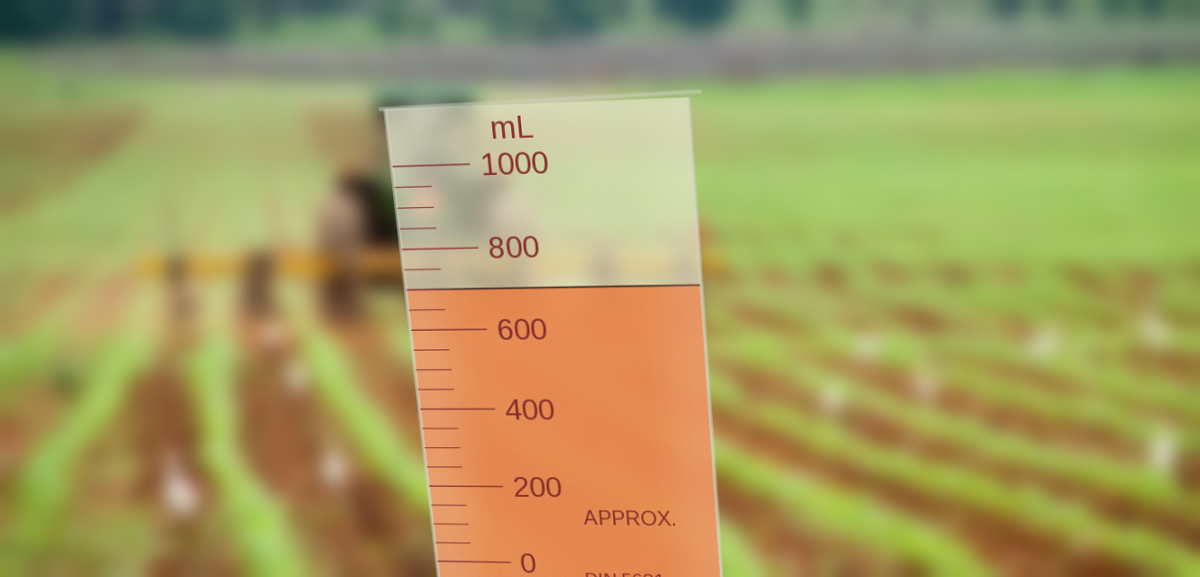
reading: {"value": 700, "unit": "mL"}
